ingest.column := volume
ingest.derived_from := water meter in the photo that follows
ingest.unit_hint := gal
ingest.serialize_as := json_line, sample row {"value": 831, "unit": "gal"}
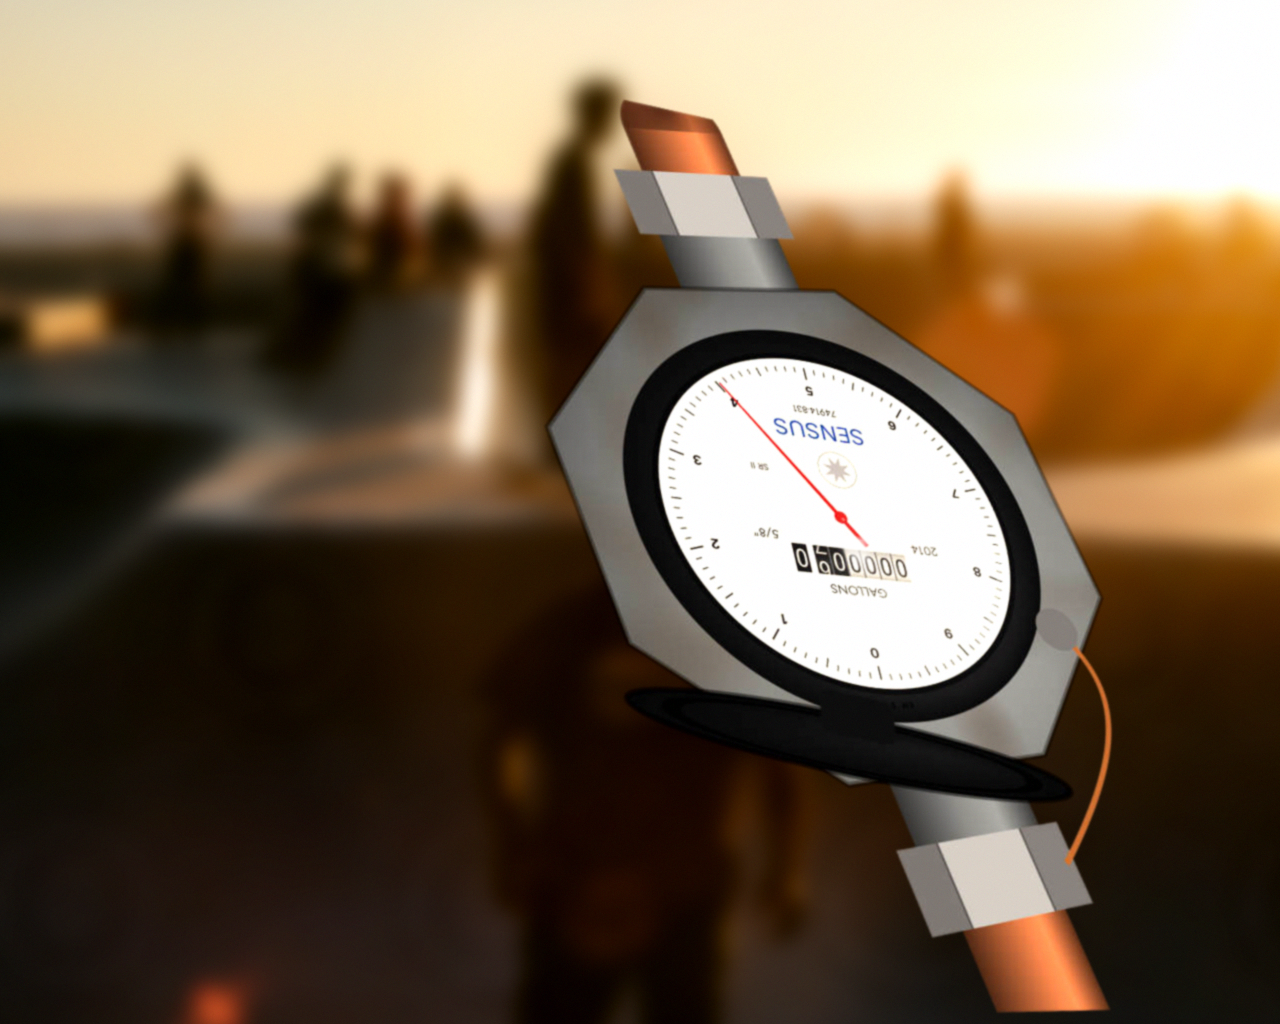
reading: {"value": 64.0, "unit": "gal"}
